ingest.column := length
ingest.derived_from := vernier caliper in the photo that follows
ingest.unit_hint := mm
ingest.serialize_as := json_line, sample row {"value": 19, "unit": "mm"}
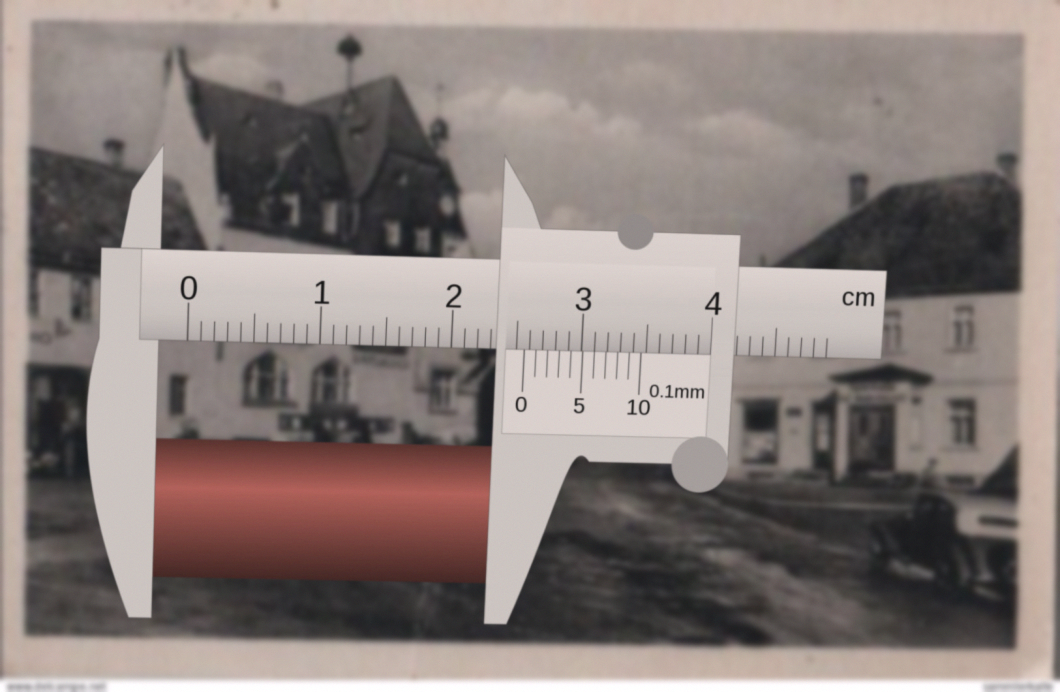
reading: {"value": 25.6, "unit": "mm"}
